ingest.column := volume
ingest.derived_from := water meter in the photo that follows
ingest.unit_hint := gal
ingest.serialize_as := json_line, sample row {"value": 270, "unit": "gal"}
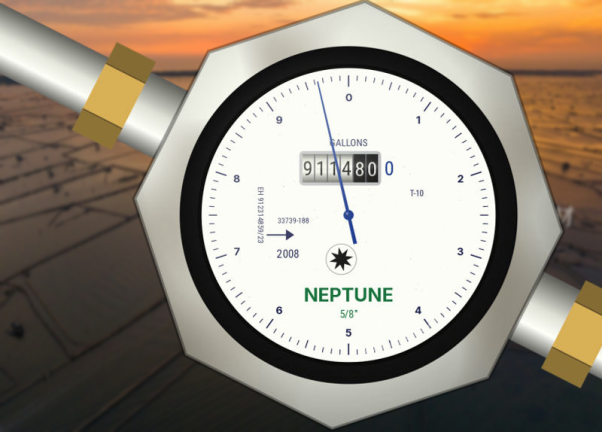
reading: {"value": 9114799.6, "unit": "gal"}
